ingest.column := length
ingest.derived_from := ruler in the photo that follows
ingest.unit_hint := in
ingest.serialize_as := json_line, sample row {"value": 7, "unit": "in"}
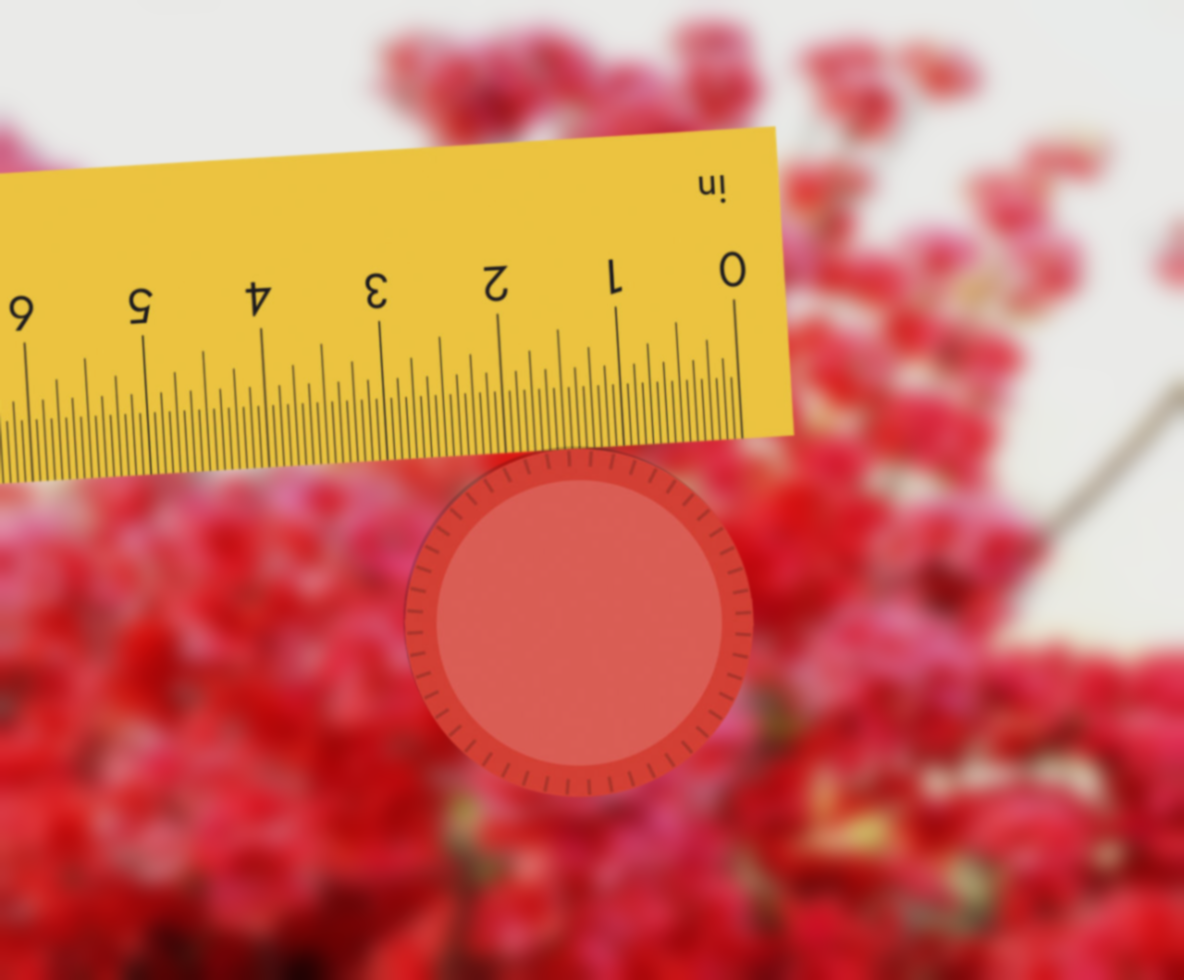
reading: {"value": 2.9375, "unit": "in"}
